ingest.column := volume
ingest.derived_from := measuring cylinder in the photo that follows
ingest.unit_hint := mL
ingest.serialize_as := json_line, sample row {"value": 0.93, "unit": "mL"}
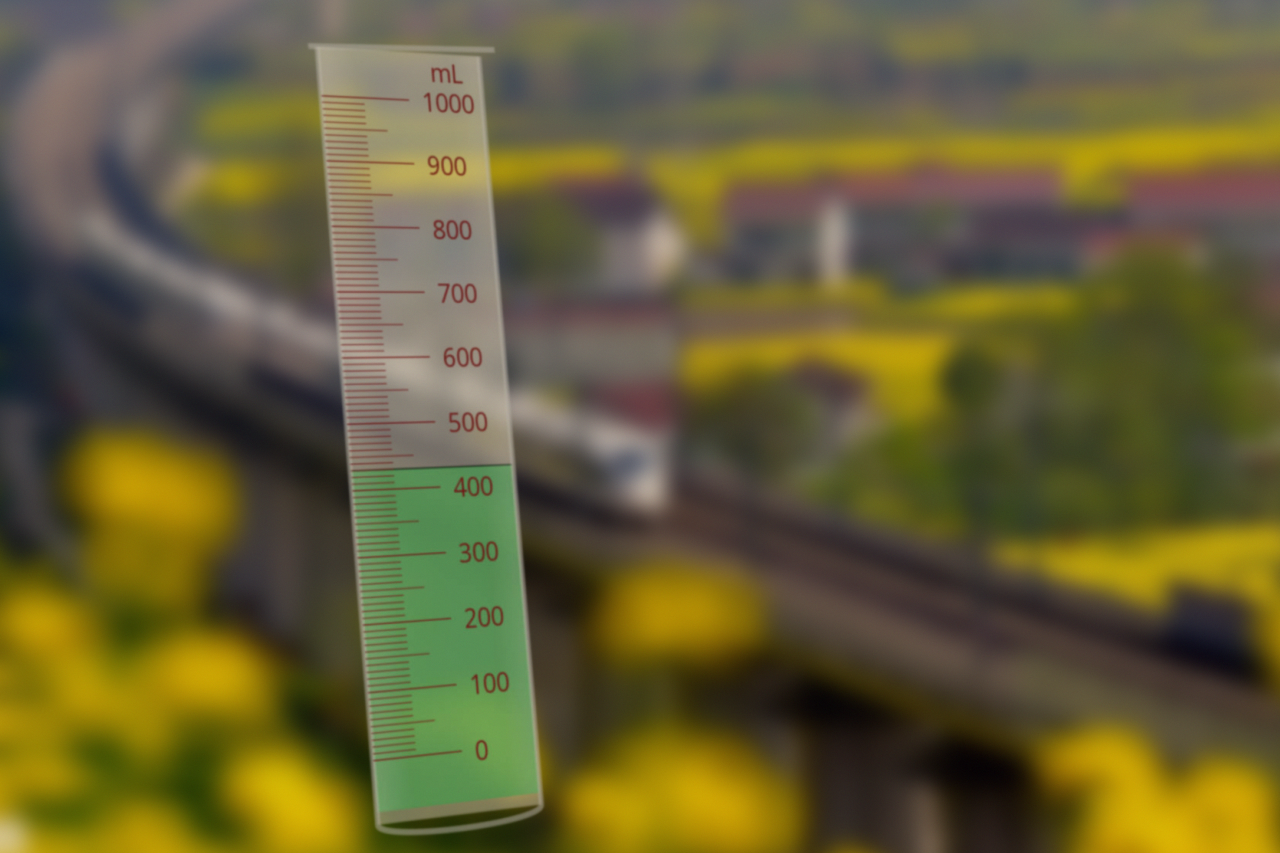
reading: {"value": 430, "unit": "mL"}
